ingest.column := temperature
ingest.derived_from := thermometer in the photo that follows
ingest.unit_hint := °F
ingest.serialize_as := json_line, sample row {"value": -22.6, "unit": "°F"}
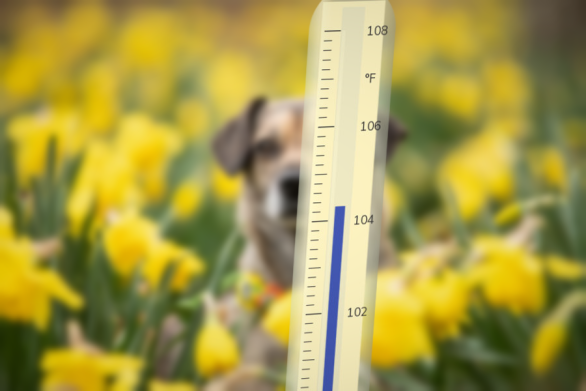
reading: {"value": 104.3, "unit": "°F"}
